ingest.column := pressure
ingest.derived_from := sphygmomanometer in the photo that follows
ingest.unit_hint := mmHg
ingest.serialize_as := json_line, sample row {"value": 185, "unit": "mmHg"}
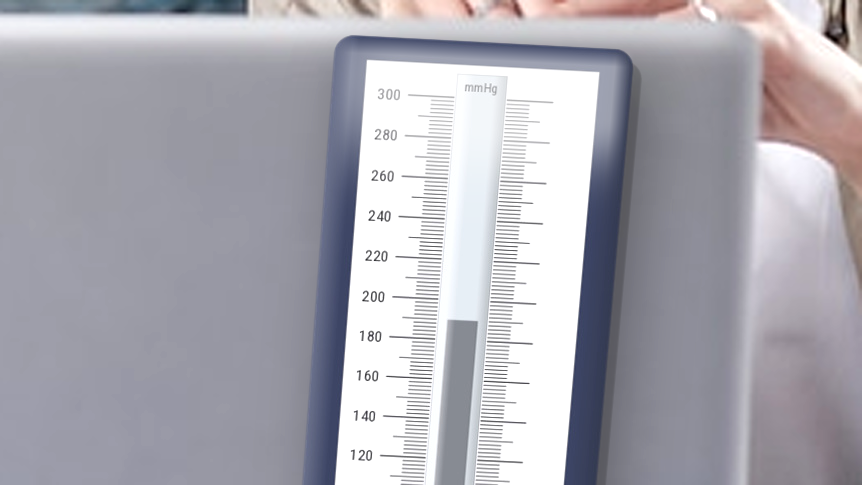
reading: {"value": 190, "unit": "mmHg"}
